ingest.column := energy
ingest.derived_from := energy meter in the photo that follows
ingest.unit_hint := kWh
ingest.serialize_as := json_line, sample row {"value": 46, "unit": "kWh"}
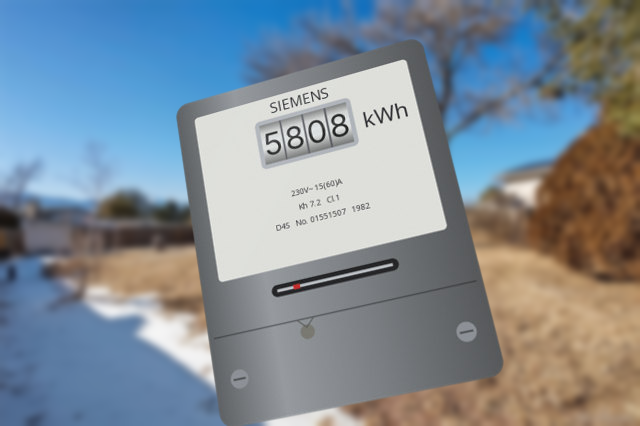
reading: {"value": 5808, "unit": "kWh"}
